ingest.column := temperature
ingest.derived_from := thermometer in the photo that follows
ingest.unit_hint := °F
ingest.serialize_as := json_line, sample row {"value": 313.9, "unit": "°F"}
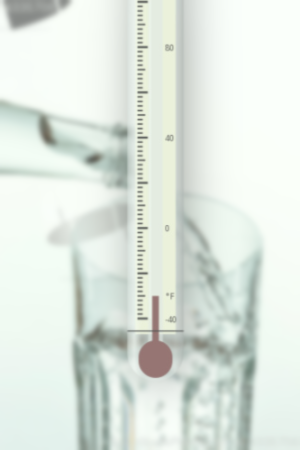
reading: {"value": -30, "unit": "°F"}
